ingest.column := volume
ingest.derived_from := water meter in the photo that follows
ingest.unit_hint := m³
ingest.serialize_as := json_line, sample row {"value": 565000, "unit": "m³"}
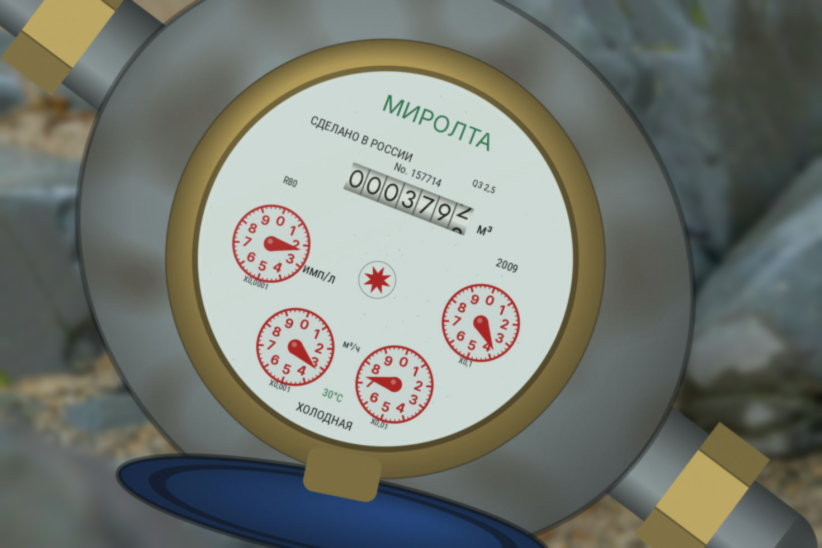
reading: {"value": 3792.3732, "unit": "m³"}
